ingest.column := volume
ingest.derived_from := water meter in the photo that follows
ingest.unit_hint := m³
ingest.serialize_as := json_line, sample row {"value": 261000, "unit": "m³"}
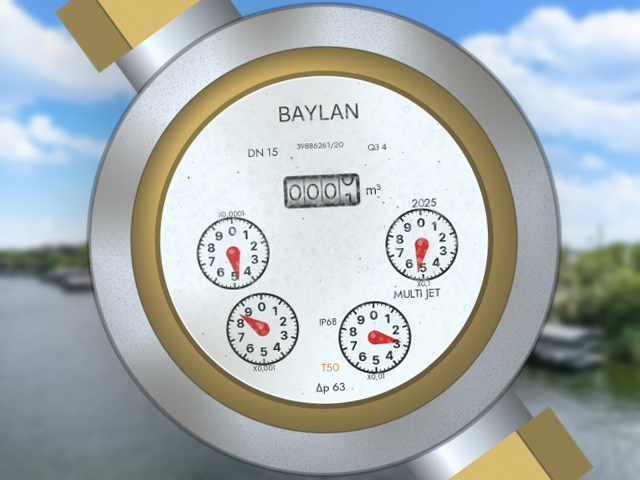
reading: {"value": 0.5284, "unit": "m³"}
